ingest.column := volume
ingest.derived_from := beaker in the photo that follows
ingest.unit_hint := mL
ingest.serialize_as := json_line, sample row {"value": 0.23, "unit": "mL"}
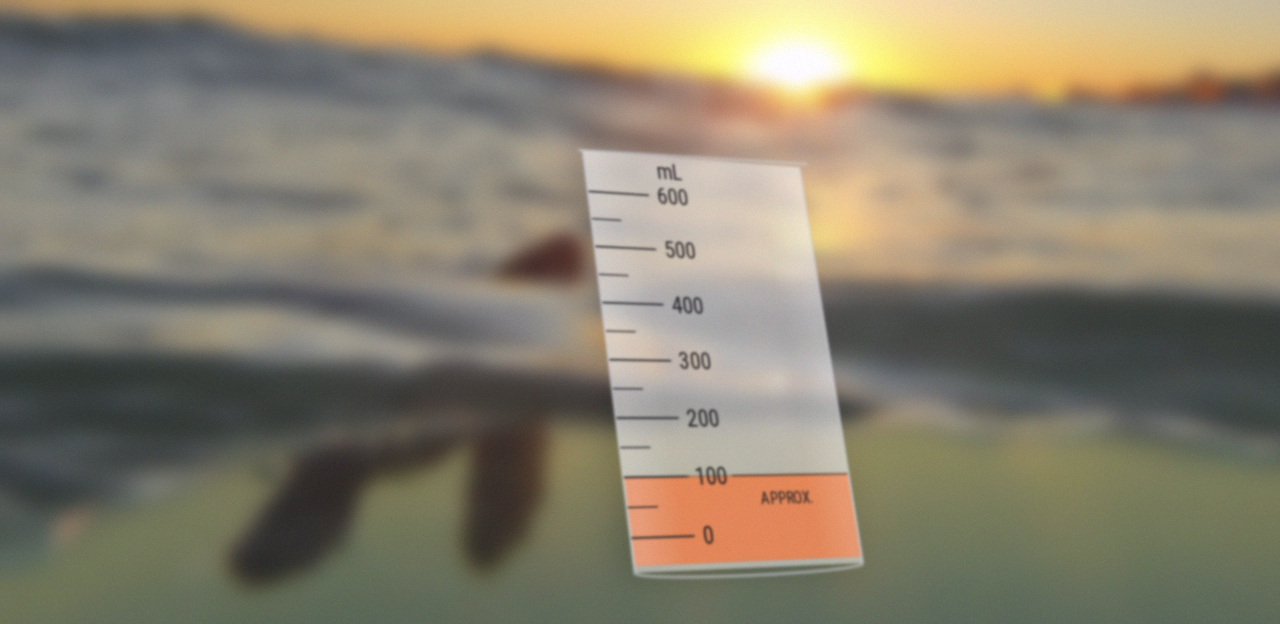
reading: {"value": 100, "unit": "mL"}
